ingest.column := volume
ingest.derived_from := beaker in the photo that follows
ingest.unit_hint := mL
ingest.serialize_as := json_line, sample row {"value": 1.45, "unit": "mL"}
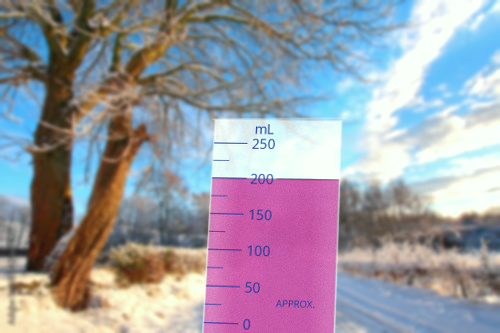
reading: {"value": 200, "unit": "mL"}
